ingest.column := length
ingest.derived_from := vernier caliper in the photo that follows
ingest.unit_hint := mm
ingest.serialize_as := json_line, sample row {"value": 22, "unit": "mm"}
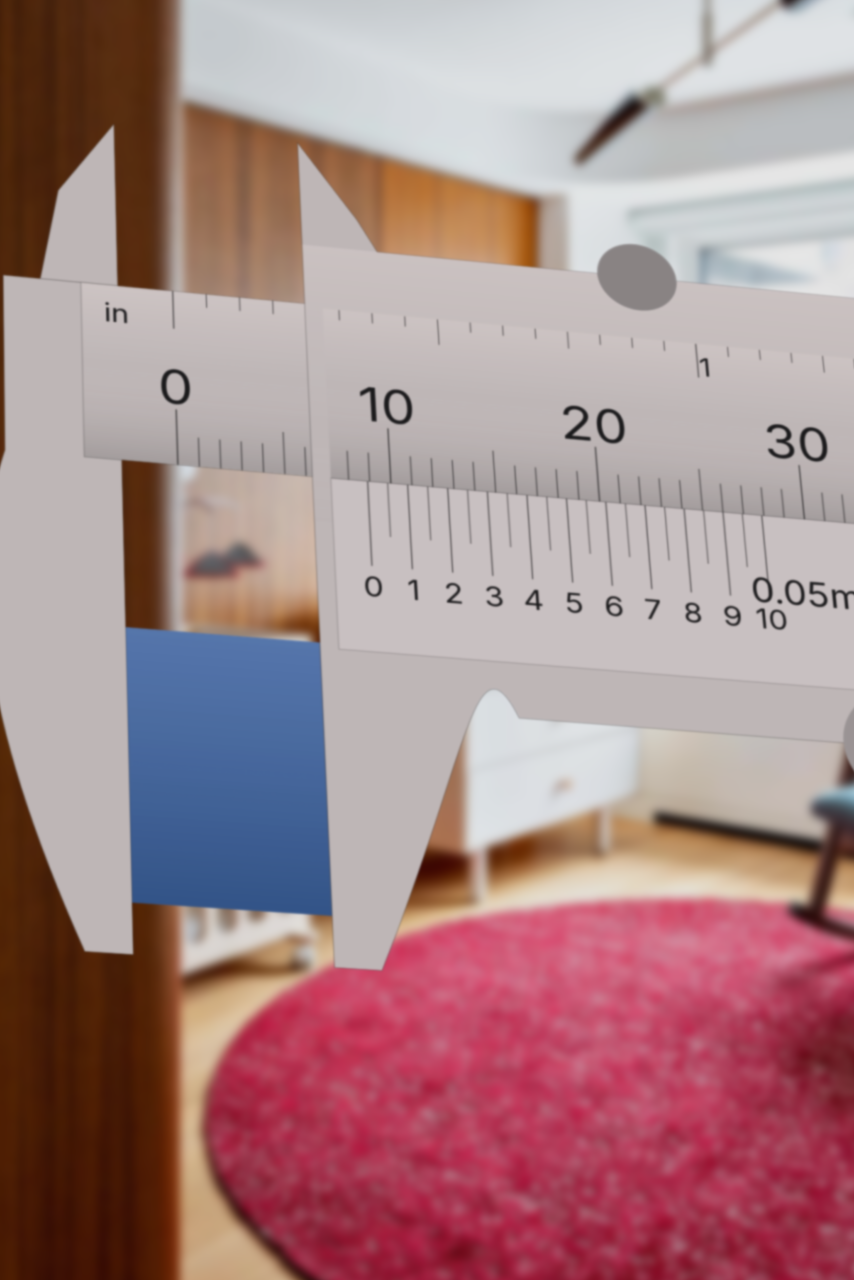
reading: {"value": 8.9, "unit": "mm"}
